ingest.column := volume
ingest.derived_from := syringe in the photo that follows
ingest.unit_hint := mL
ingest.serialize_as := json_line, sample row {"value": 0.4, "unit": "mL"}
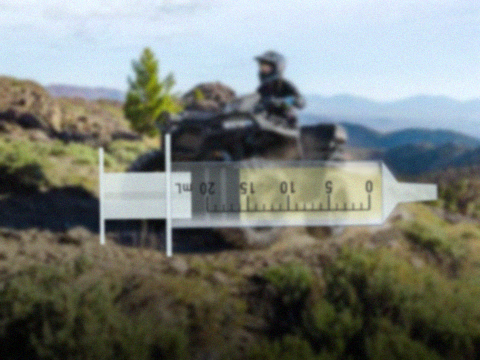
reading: {"value": 16, "unit": "mL"}
